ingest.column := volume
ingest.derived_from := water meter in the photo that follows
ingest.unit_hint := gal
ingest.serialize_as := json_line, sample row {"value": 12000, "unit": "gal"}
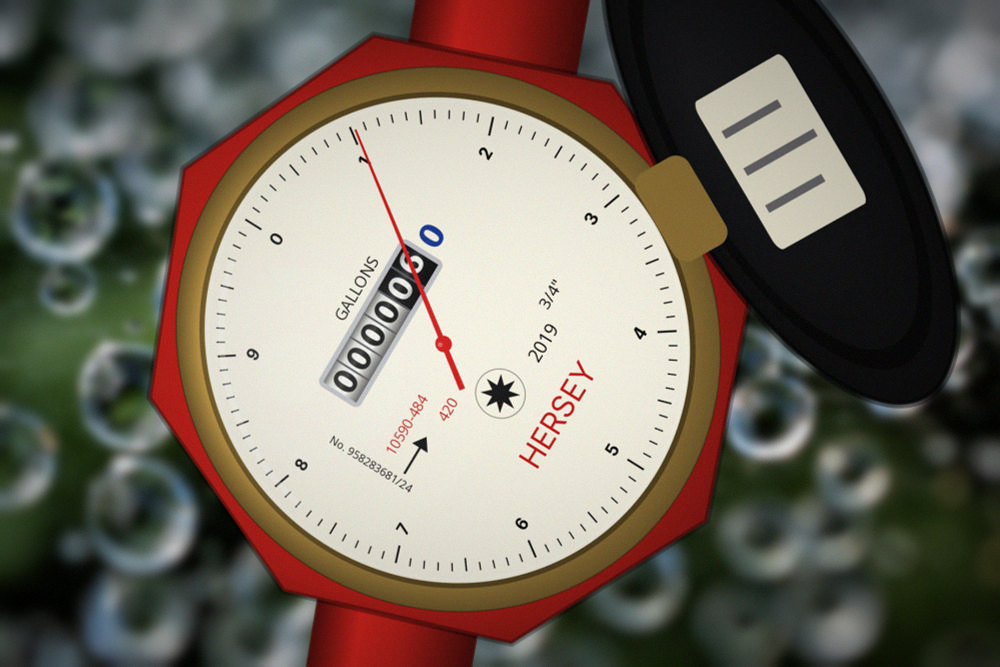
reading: {"value": 61.0, "unit": "gal"}
